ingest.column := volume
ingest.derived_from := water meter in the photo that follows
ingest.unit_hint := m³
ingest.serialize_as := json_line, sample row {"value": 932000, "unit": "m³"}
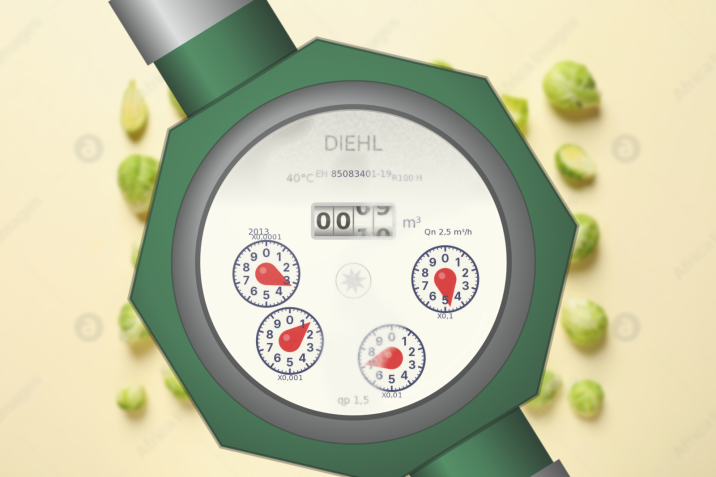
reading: {"value": 9.4713, "unit": "m³"}
